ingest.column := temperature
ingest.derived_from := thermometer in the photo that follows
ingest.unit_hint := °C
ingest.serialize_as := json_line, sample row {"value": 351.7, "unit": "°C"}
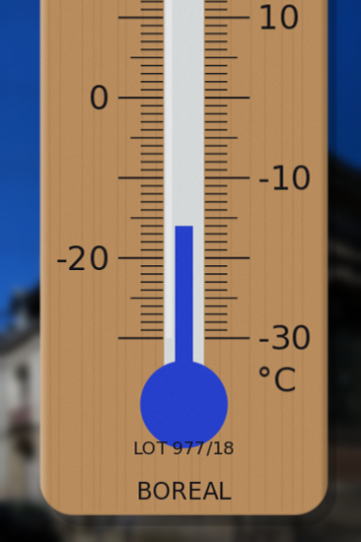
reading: {"value": -16, "unit": "°C"}
